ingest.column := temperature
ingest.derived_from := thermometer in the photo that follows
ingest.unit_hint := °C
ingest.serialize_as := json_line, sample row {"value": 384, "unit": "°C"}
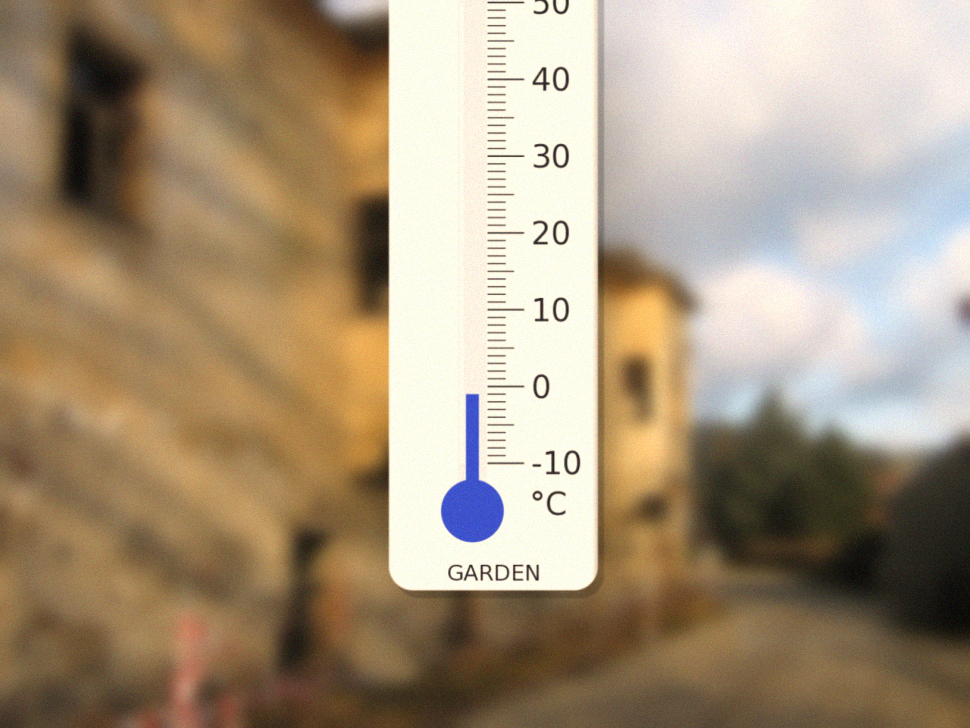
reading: {"value": -1, "unit": "°C"}
